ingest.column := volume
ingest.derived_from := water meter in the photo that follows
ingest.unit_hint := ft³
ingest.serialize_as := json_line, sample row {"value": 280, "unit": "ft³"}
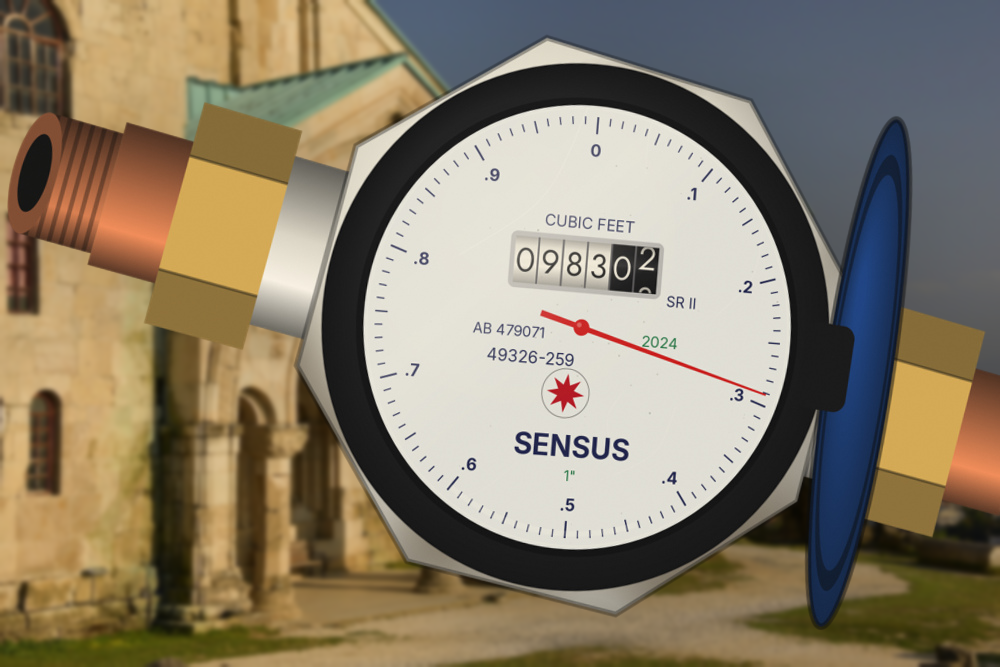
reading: {"value": 98302.29, "unit": "ft³"}
